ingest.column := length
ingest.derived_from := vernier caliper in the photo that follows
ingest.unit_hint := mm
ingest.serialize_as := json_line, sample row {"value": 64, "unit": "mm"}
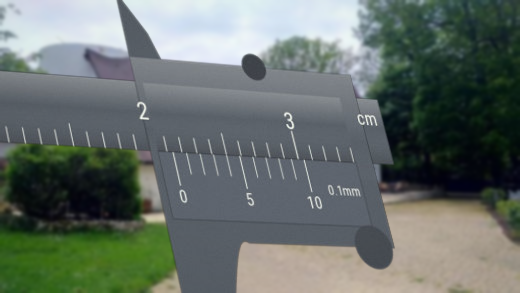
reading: {"value": 21.4, "unit": "mm"}
